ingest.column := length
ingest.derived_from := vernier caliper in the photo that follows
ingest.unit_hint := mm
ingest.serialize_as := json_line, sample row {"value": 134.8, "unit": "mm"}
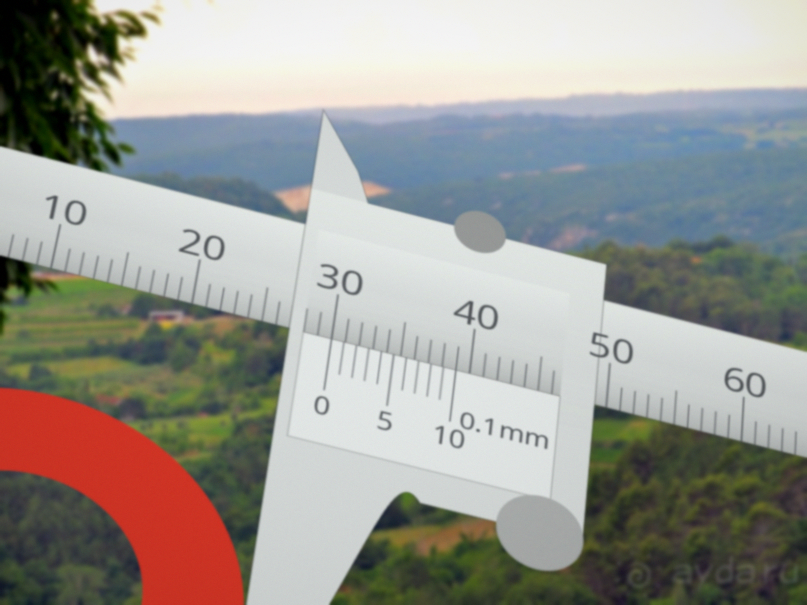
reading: {"value": 30.0, "unit": "mm"}
